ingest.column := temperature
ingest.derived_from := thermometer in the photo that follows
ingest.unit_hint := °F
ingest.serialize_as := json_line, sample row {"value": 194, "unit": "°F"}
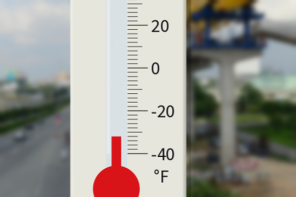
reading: {"value": -32, "unit": "°F"}
